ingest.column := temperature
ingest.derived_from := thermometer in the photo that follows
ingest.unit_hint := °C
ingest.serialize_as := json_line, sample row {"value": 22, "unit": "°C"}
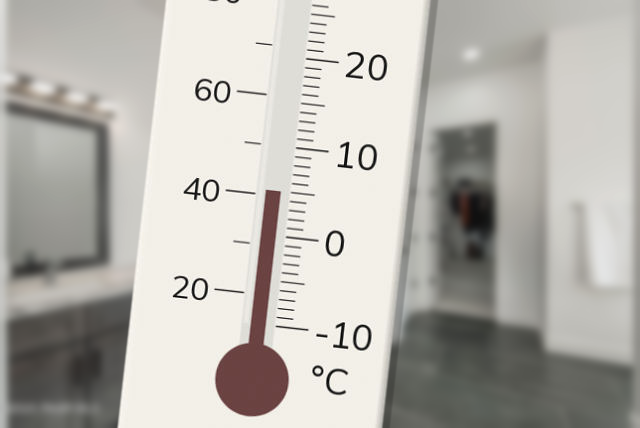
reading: {"value": 5, "unit": "°C"}
